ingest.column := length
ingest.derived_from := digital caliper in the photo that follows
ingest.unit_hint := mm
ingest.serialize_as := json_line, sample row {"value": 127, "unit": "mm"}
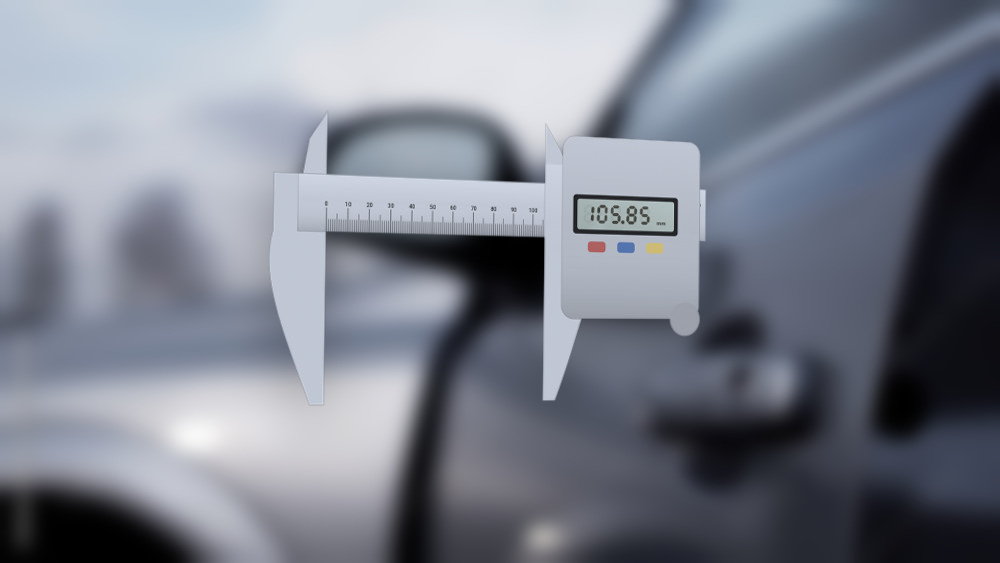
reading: {"value": 105.85, "unit": "mm"}
